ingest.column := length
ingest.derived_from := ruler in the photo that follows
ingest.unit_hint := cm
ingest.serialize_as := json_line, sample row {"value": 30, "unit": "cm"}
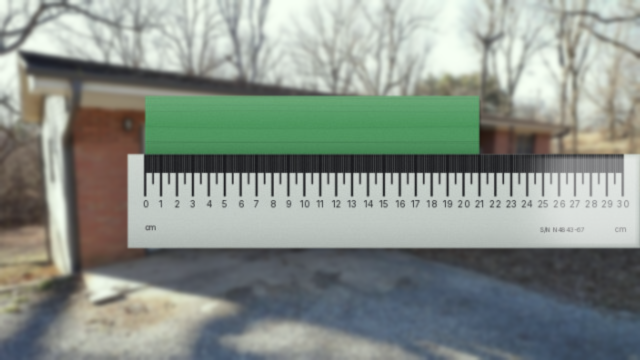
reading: {"value": 21, "unit": "cm"}
